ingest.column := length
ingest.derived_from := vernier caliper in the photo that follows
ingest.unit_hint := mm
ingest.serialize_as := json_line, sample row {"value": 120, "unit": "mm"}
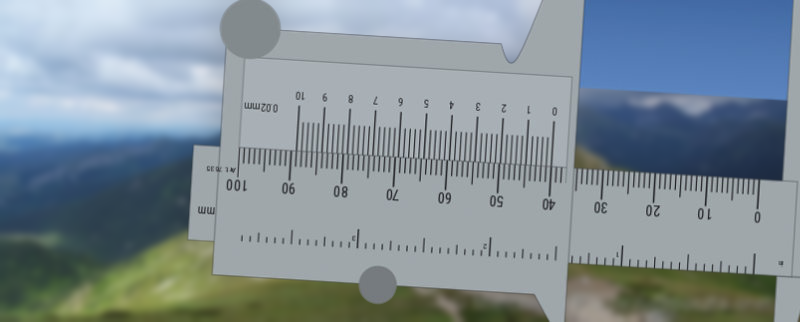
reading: {"value": 40.0, "unit": "mm"}
